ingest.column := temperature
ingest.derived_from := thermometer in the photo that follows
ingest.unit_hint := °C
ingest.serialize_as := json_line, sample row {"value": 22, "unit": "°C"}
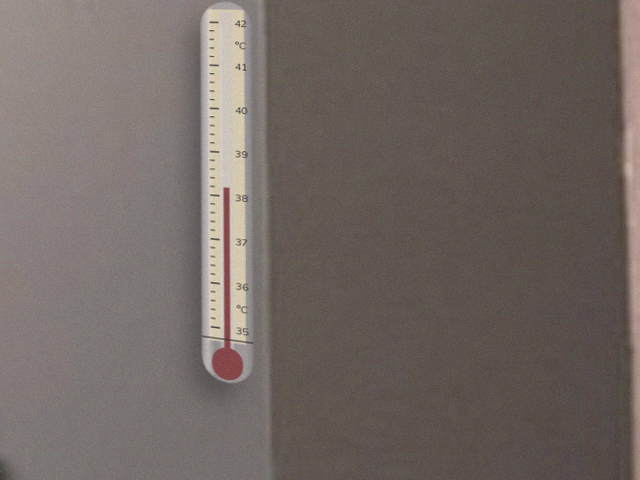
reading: {"value": 38.2, "unit": "°C"}
